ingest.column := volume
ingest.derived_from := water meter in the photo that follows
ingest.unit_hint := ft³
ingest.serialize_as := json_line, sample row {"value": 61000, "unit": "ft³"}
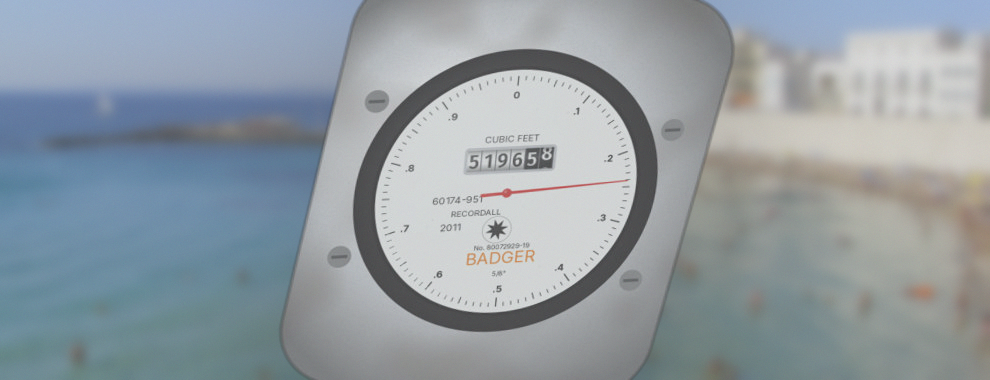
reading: {"value": 519658.24, "unit": "ft³"}
